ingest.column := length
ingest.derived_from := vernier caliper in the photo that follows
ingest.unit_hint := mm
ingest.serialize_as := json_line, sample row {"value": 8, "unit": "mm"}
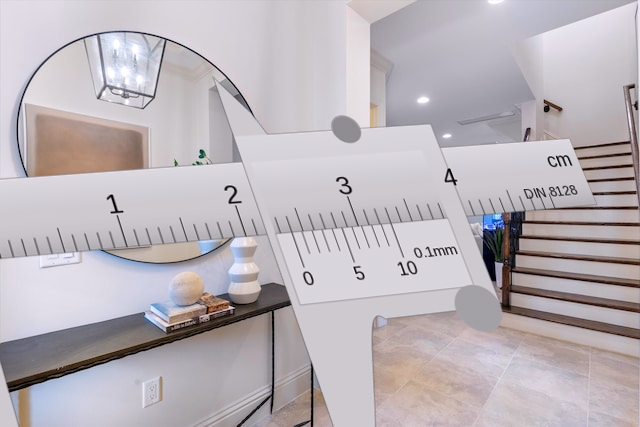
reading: {"value": 24.0, "unit": "mm"}
